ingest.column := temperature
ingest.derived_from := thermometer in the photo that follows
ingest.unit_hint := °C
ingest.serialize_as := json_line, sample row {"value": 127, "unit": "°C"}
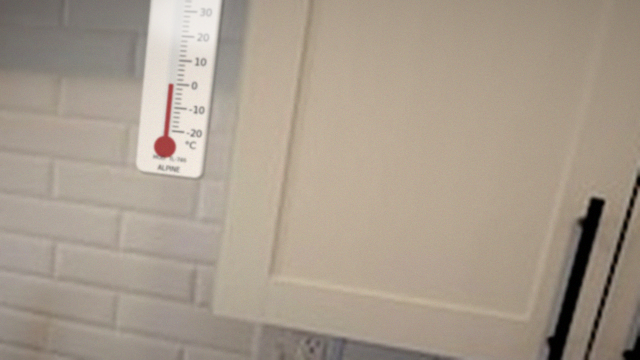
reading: {"value": 0, "unit": "°C"}
